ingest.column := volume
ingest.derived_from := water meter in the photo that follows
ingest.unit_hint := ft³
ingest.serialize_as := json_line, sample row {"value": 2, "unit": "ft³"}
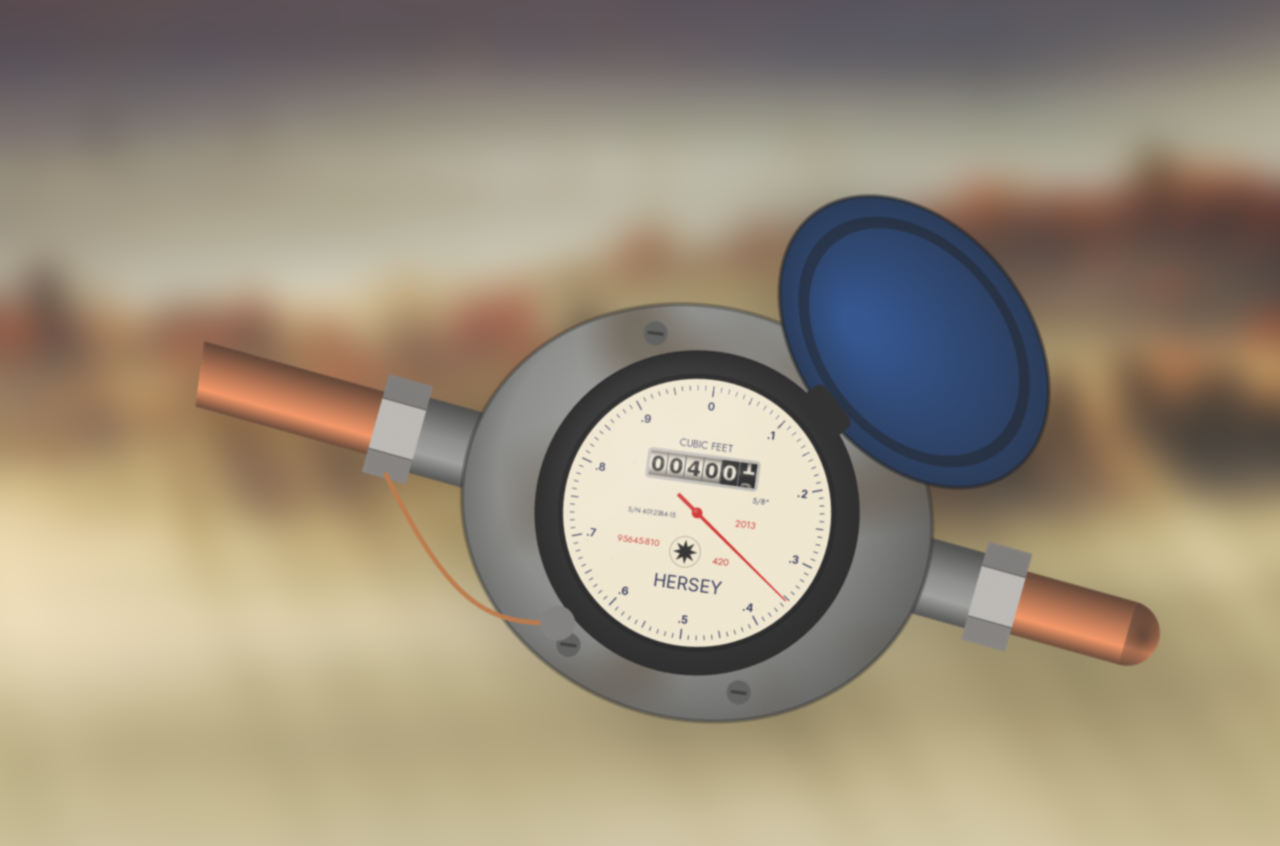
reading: {"value": 4001.35, "unit": "ft³"}
